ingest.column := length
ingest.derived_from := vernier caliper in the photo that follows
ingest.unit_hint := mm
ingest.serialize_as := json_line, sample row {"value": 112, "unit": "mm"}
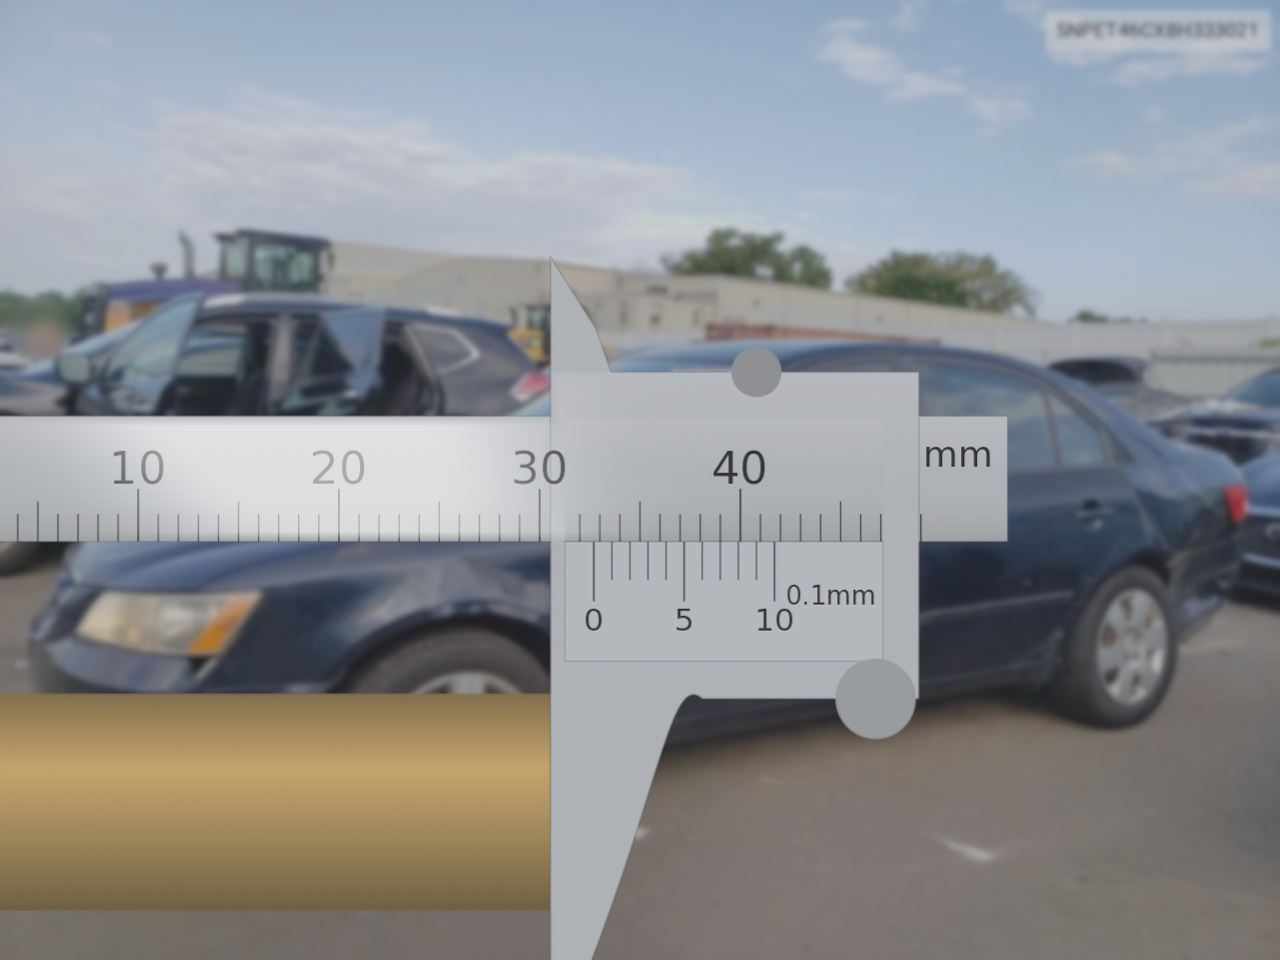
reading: {"value": 32.7, "unit": "mm"}
